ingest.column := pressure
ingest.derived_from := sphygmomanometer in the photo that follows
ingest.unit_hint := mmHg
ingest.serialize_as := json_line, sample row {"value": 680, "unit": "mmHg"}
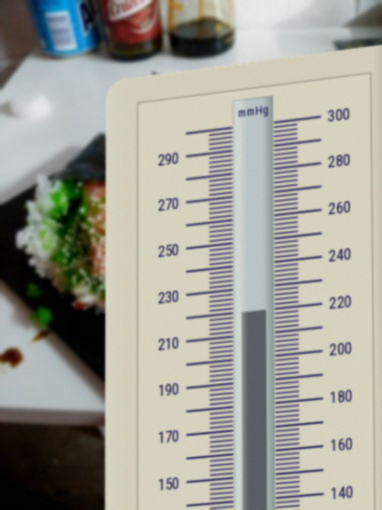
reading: {"value": 220, "unit": "mmHg"}
